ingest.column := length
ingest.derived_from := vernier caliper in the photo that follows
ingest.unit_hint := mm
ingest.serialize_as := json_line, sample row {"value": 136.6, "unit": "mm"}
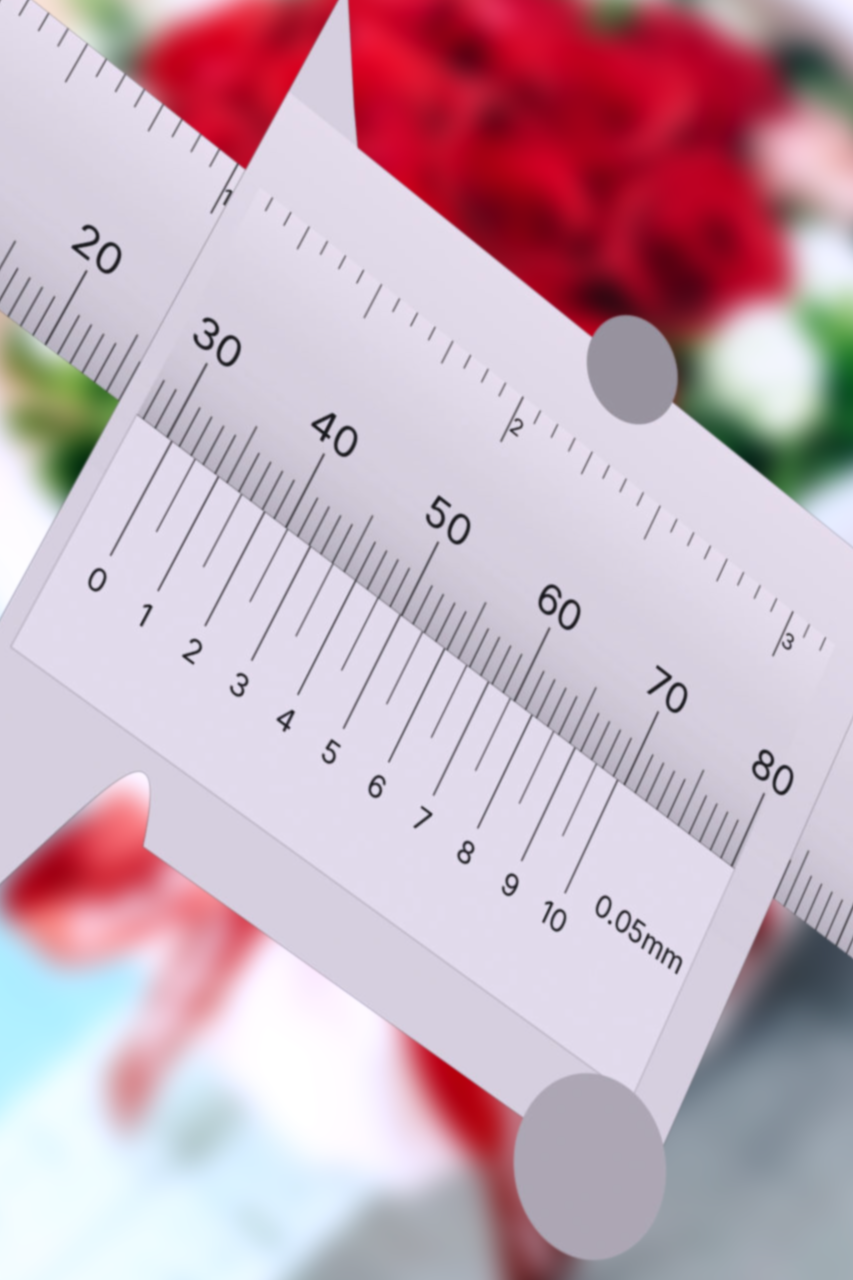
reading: {"value": 30.4, "unit": "mm"}
